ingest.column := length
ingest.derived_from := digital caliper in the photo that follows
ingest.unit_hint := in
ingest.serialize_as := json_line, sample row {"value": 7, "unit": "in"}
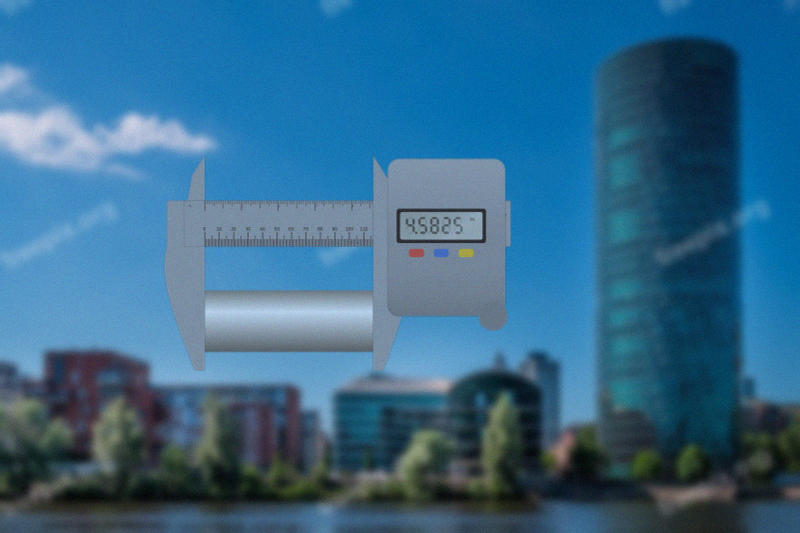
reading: {"value": 4.5825, "unit": "in"}
